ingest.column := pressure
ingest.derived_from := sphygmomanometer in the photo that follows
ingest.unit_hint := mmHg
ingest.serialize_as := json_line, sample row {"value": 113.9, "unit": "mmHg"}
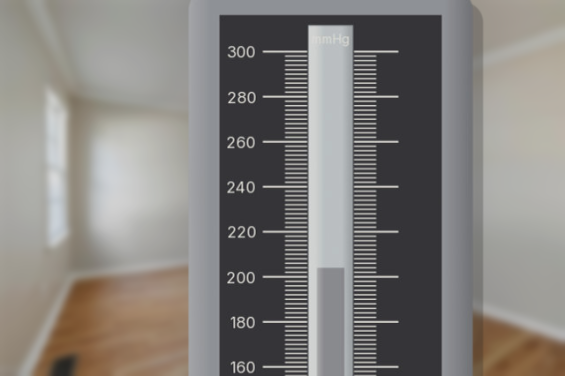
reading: {"value": 204, "unit": "mmHg"}
